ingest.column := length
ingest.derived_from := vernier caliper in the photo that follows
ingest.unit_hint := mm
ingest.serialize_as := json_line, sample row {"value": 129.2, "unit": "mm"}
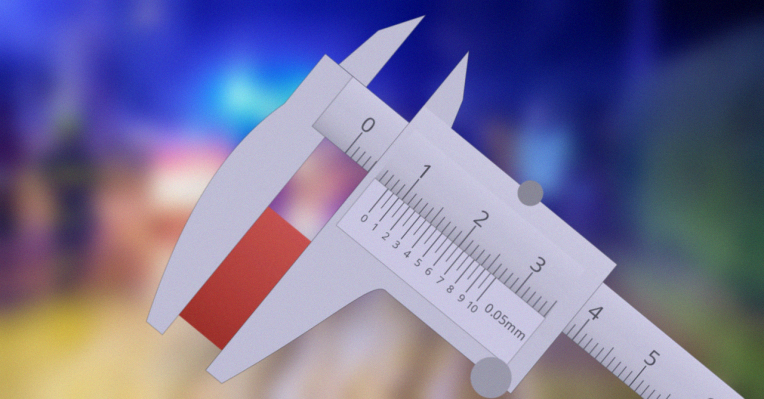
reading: {"value": 7.6, "unit": "mm"}
